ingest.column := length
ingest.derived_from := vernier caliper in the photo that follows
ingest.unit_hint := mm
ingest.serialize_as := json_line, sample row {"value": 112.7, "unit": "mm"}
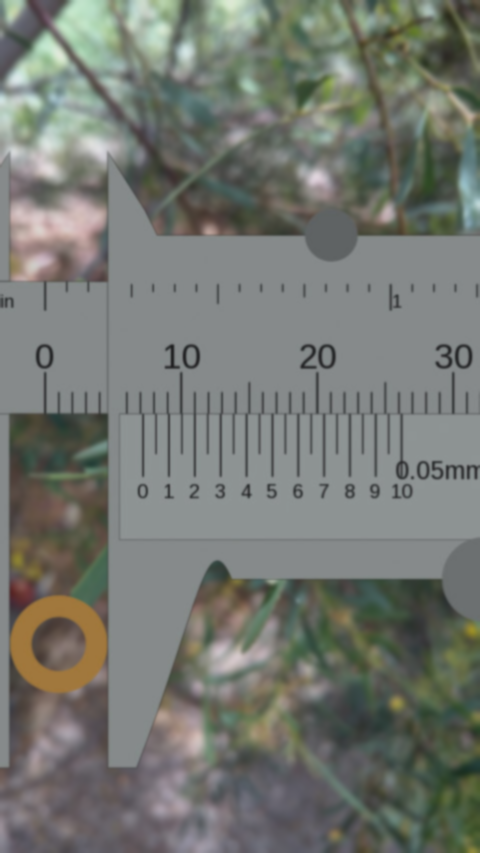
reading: {"value": 7.2, "unit": "mm"}
